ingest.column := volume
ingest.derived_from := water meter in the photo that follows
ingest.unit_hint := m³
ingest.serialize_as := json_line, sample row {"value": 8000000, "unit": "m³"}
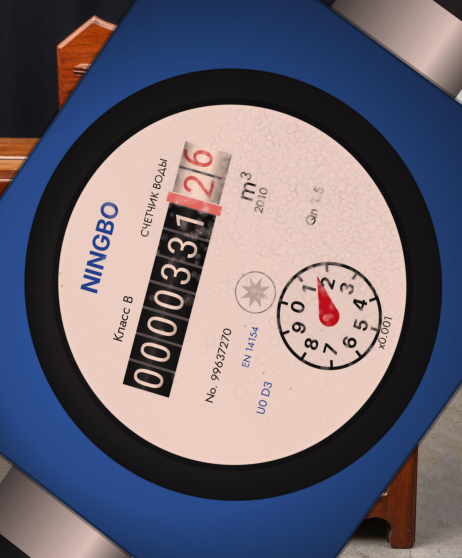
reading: {"value": 331.261, "unit": "m³"}
